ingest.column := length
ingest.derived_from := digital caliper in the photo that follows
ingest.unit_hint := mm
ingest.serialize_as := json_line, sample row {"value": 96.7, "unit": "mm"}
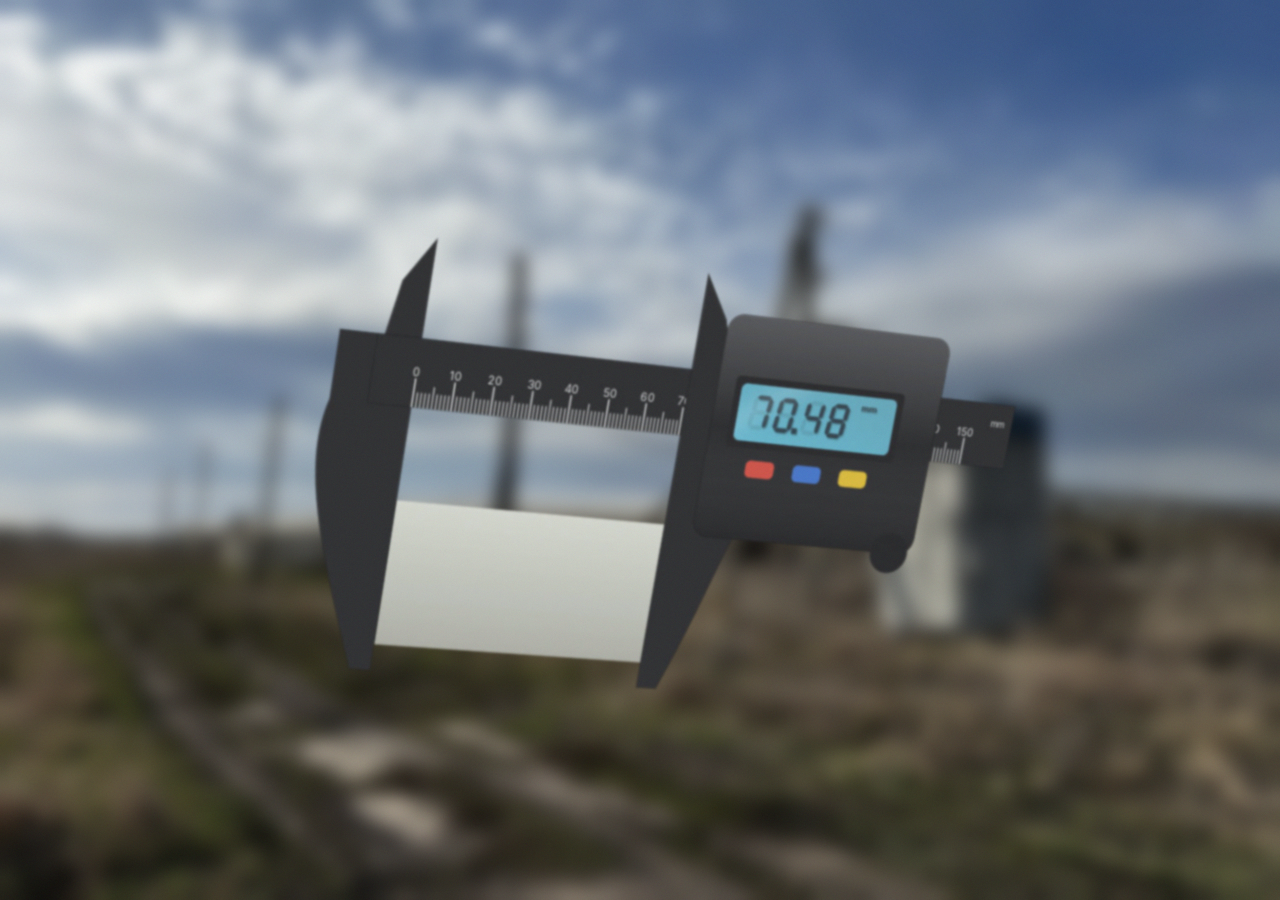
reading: {"value": 70.48, "unit": "mm"}
